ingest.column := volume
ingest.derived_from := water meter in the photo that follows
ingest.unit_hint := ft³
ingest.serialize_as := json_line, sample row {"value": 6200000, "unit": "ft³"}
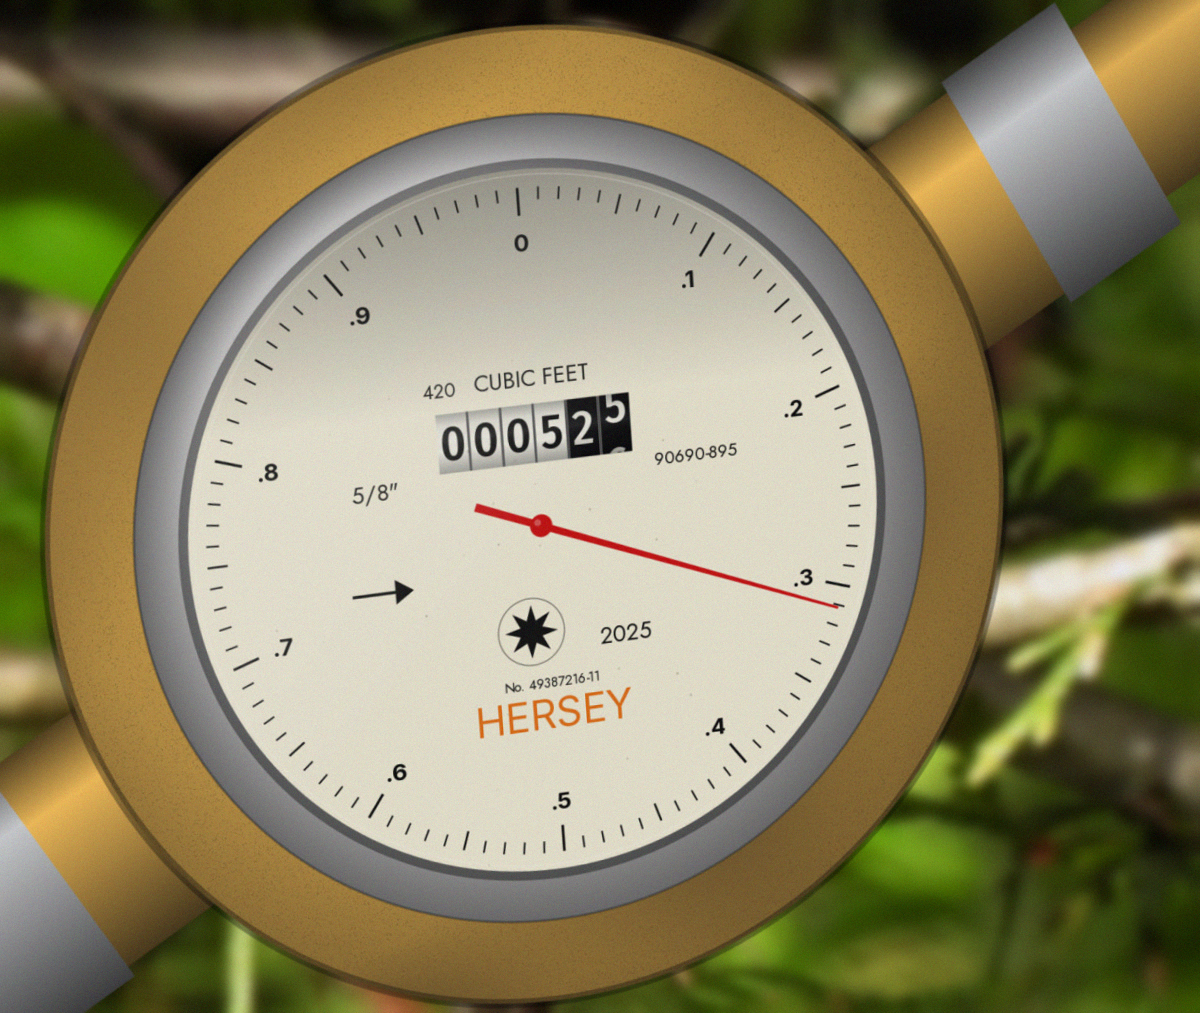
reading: {"value": 525.31, "unit": "ft³"}
